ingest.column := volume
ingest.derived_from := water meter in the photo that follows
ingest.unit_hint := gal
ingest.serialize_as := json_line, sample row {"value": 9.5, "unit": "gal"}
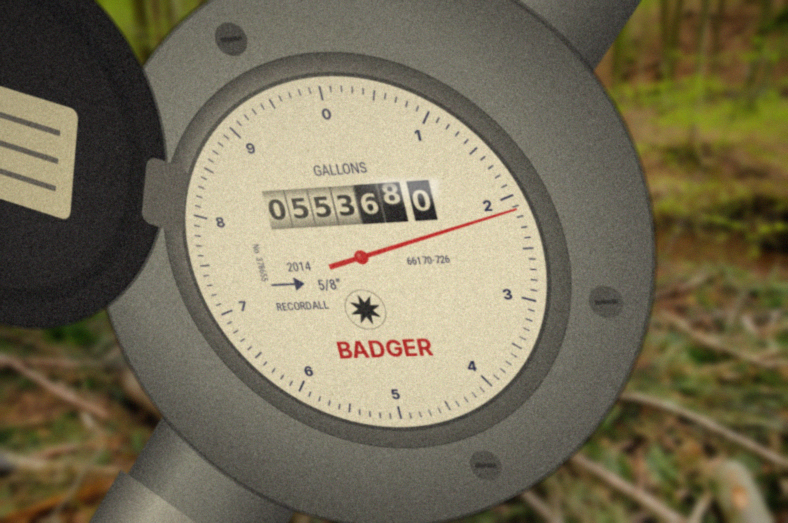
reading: {"value": 553682.1, "unit": "gal"}
